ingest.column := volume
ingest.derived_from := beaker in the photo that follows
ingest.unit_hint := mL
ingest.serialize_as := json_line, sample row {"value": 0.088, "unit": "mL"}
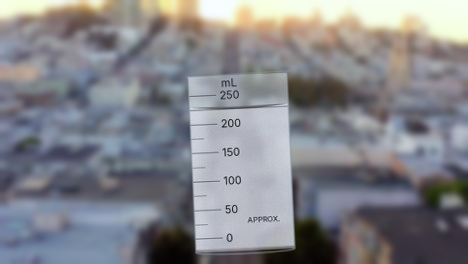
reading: {"value": 225, "unit": "mL"}
